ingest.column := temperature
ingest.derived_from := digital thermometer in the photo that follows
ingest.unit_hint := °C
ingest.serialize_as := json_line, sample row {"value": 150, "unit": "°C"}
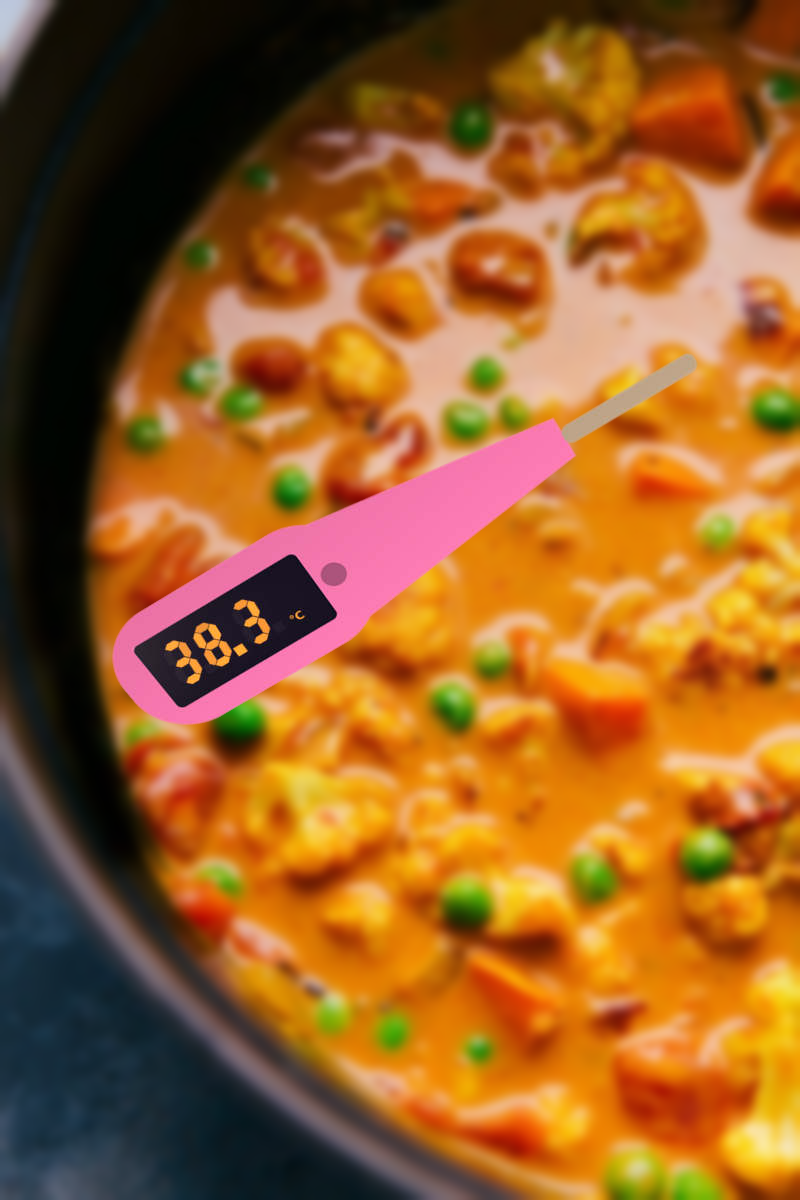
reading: {"value": 38.3, "unit": "°C"}
